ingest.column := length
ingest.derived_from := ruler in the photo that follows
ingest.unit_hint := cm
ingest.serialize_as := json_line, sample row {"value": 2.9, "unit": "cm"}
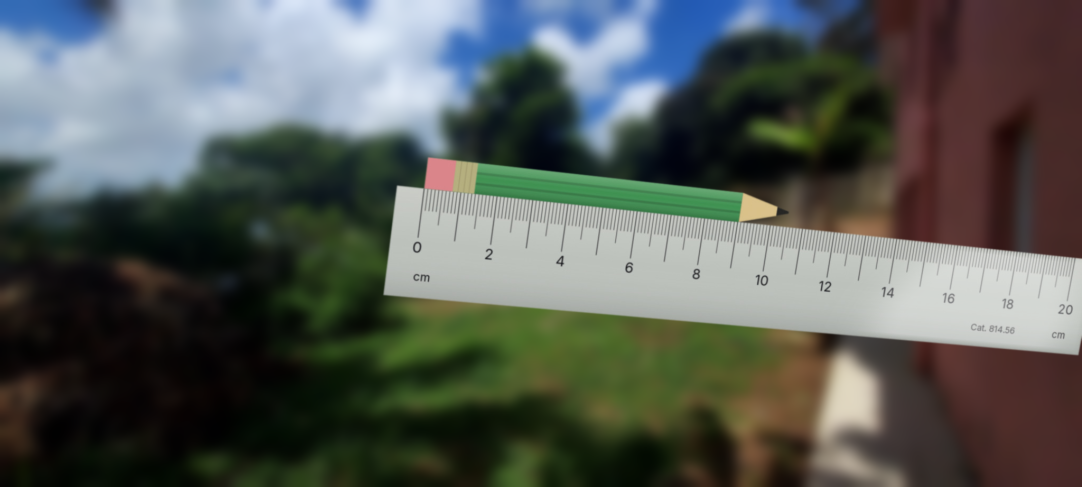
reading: {"value": 10.5, "unit": "cm"}
